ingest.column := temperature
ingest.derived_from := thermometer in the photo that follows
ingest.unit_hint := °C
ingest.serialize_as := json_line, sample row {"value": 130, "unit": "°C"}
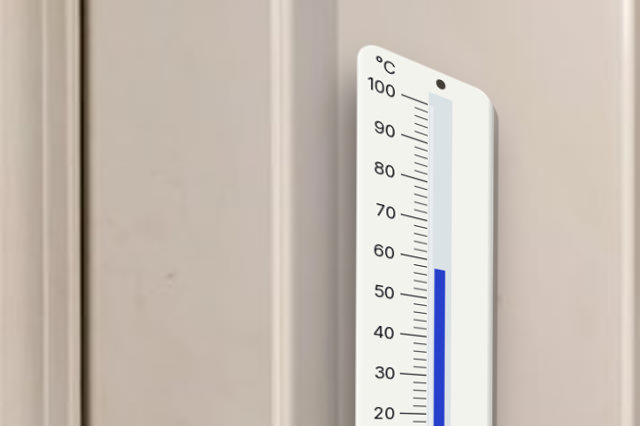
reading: {"value": 58, "unit": "°C"}
